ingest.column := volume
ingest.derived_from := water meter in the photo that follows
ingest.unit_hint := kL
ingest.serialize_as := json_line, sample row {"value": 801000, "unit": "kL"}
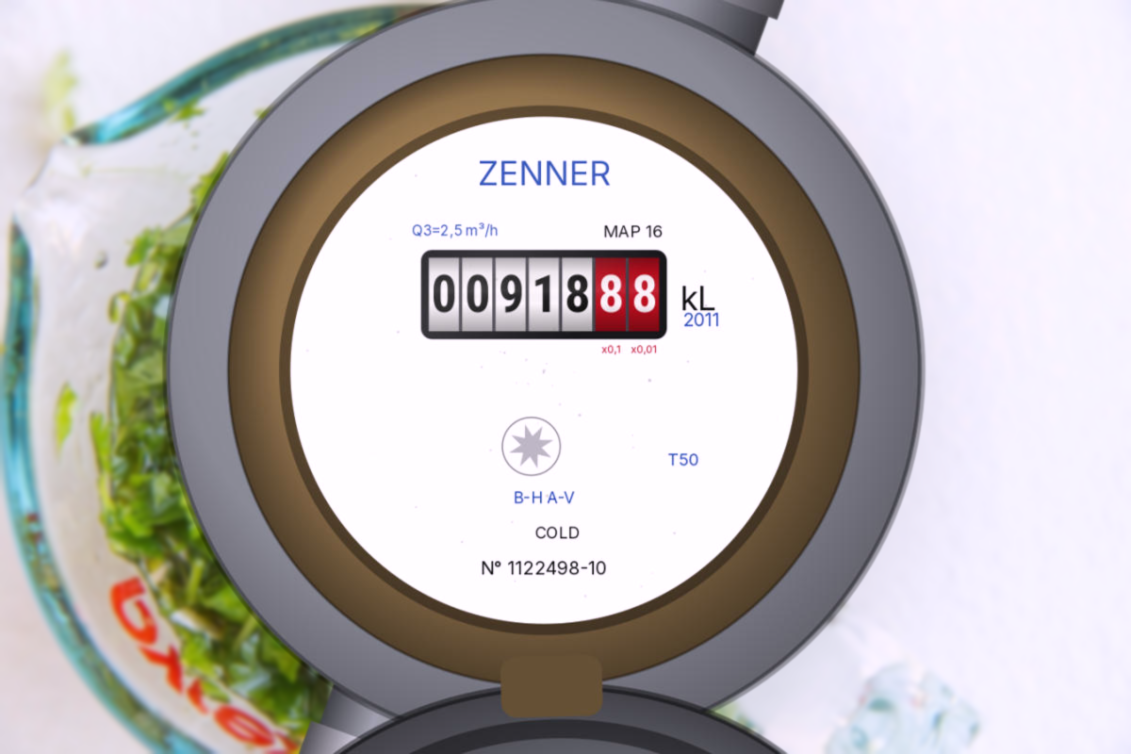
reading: {"value": 918.88, "unit": "kL"}
